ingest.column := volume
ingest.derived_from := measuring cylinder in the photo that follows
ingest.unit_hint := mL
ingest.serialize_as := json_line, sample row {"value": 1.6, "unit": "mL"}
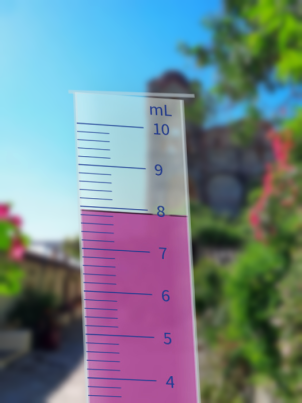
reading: {"value": 7.9, "unit": "mL"}
